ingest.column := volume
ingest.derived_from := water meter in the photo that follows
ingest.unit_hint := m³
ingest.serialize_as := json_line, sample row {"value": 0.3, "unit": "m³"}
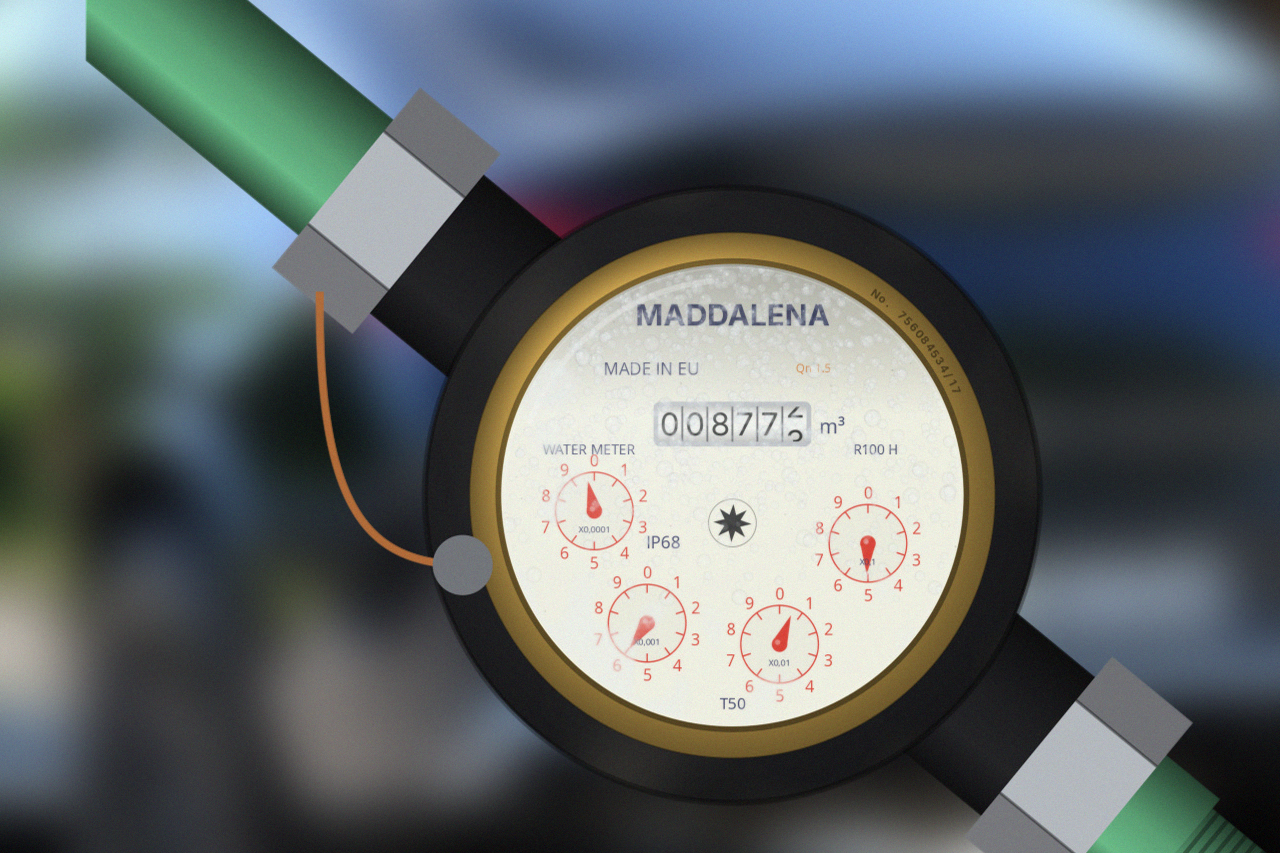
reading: {"value": 8772.5059, "unit": "m³"}
